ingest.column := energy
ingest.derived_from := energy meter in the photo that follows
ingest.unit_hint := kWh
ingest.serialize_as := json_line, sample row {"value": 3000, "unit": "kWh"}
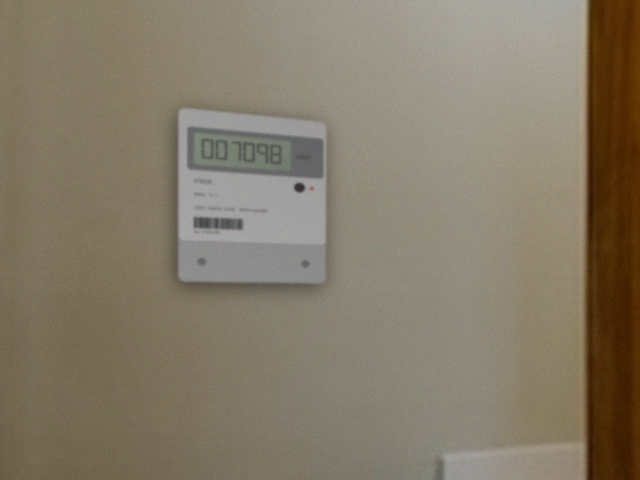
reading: {"value": 7098, "unit": "kWh"}
